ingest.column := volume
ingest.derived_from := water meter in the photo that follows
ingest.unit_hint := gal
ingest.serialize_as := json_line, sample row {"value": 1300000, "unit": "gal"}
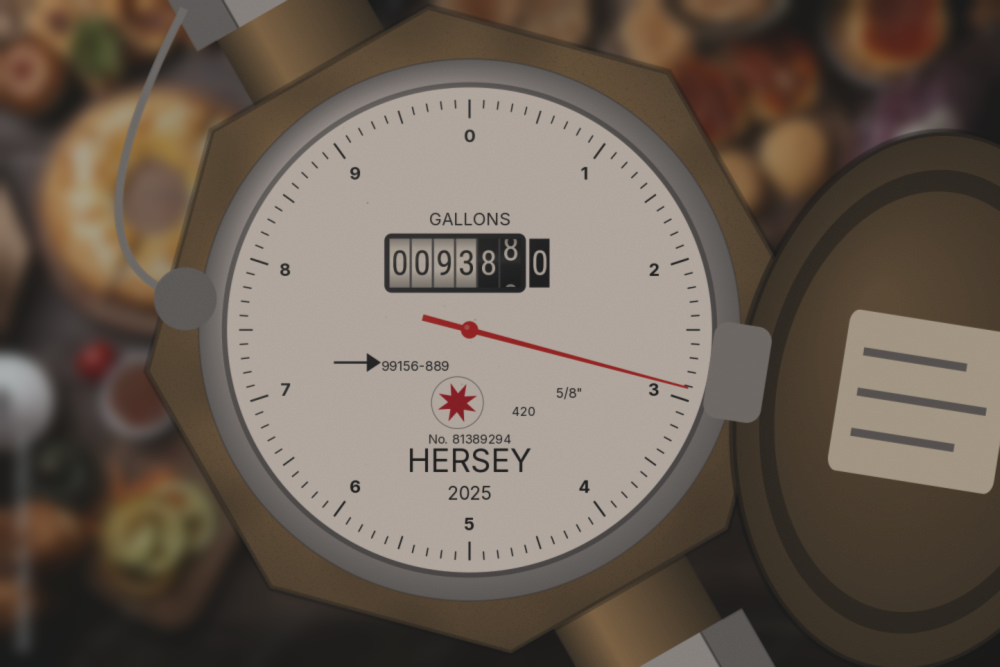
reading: {"value": 93882.9, "unit": "gal"}
